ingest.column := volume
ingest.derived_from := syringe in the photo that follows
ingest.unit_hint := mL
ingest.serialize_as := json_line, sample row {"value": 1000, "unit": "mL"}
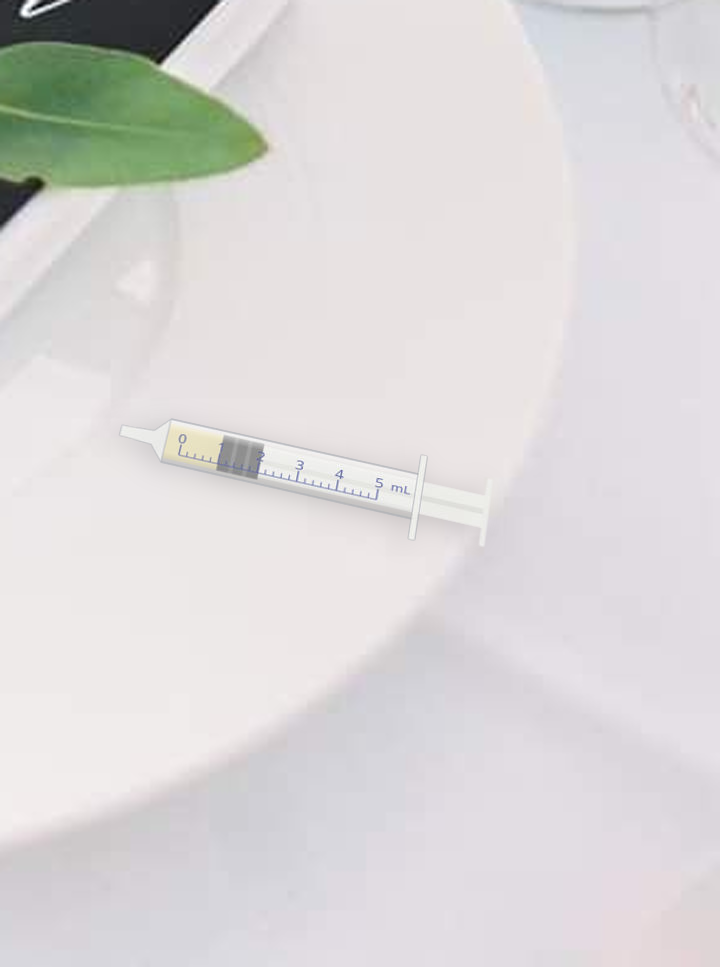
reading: {"value": 1, "unit": "mL"}
